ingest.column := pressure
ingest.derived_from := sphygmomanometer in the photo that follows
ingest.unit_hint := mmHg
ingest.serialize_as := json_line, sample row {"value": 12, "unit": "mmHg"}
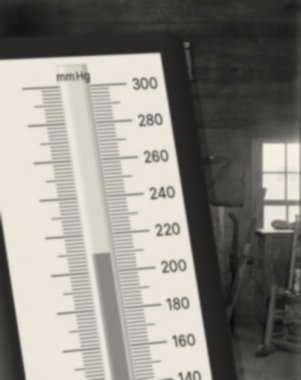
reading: {"value": 210, "unit": "mmHg"}
